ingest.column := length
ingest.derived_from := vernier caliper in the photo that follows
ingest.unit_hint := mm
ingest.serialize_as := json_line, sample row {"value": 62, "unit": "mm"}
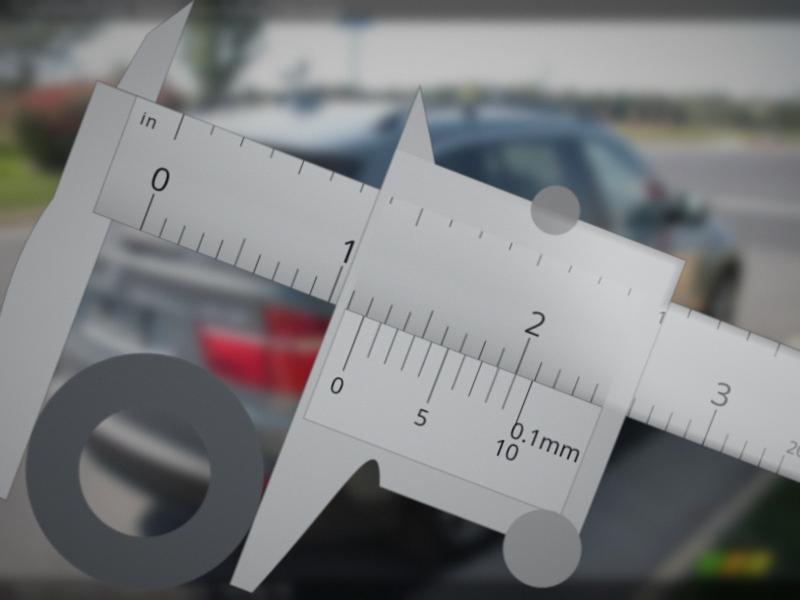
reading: {"value": 11.9, "unit": "mm"}
